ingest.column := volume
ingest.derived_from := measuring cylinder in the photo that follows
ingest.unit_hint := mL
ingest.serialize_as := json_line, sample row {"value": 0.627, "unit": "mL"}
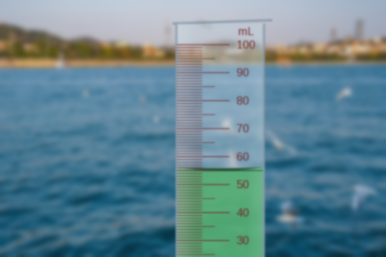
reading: {"value": 55, "unit": "mL"}
